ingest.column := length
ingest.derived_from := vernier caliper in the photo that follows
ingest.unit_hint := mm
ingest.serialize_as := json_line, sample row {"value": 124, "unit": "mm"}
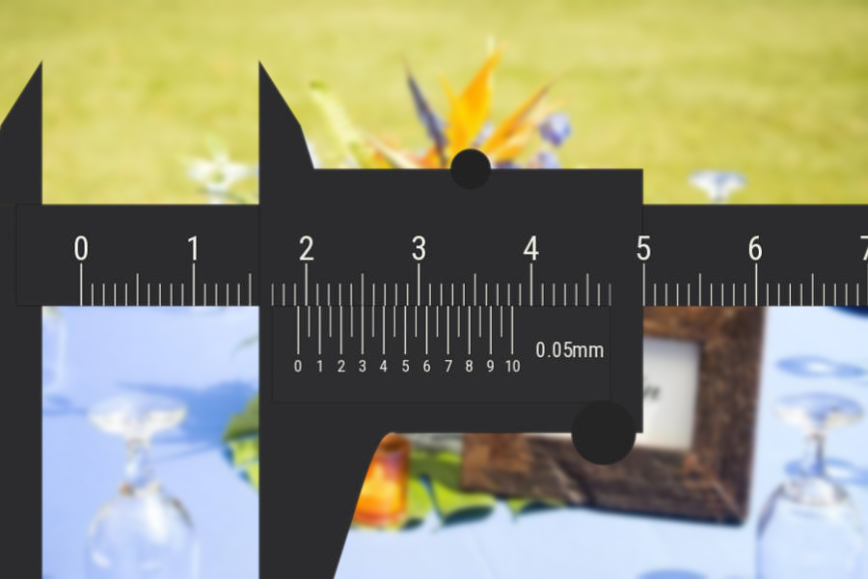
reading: {"value": 19.3, "unit": "mm"}
